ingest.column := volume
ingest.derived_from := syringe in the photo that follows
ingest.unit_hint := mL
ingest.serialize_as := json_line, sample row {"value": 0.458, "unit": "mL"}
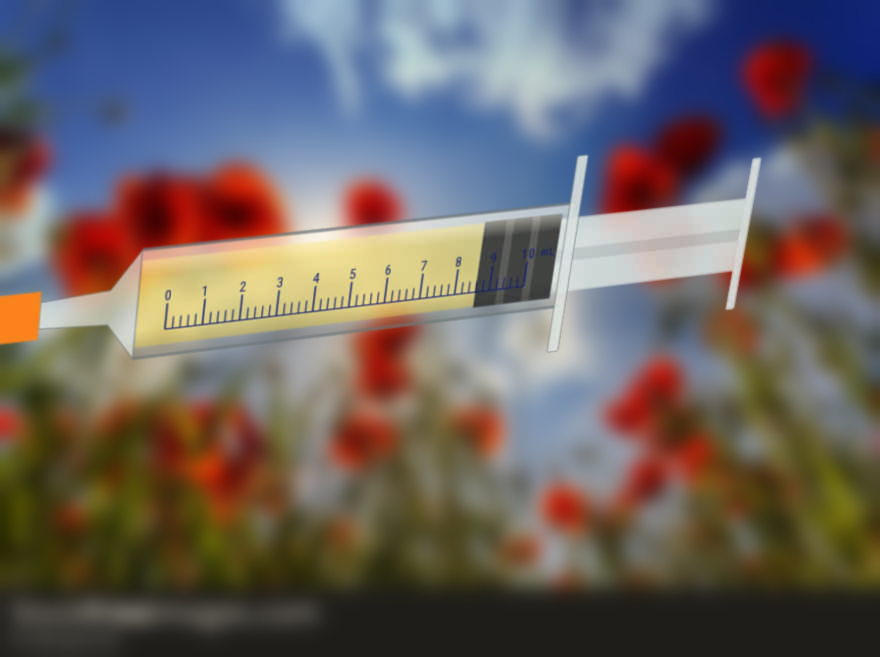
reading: {"value": 8.6, "unit": "mL"}
